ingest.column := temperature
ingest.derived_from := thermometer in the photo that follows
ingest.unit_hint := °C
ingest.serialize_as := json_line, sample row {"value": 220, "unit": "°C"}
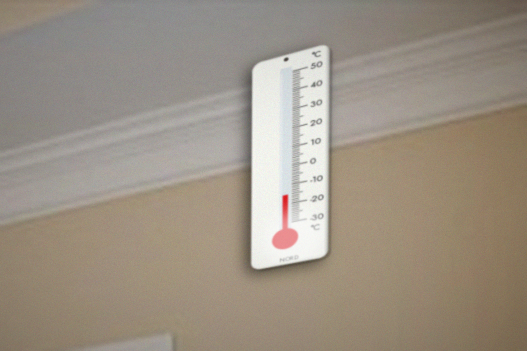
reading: {"value": -15, "unit": "°C"}
